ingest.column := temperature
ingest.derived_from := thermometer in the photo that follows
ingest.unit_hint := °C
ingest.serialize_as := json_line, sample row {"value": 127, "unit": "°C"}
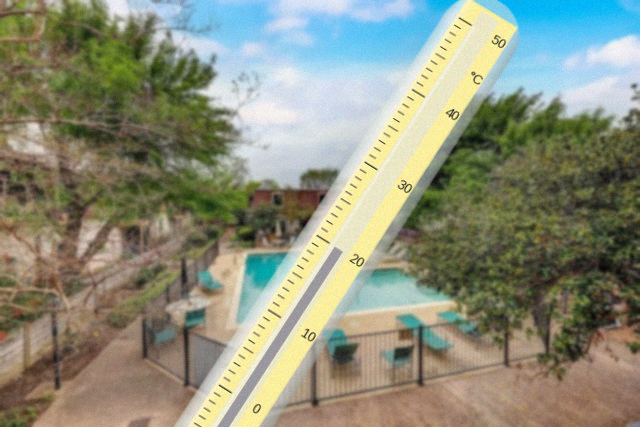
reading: {"value": 20, "unit": "°C"}
